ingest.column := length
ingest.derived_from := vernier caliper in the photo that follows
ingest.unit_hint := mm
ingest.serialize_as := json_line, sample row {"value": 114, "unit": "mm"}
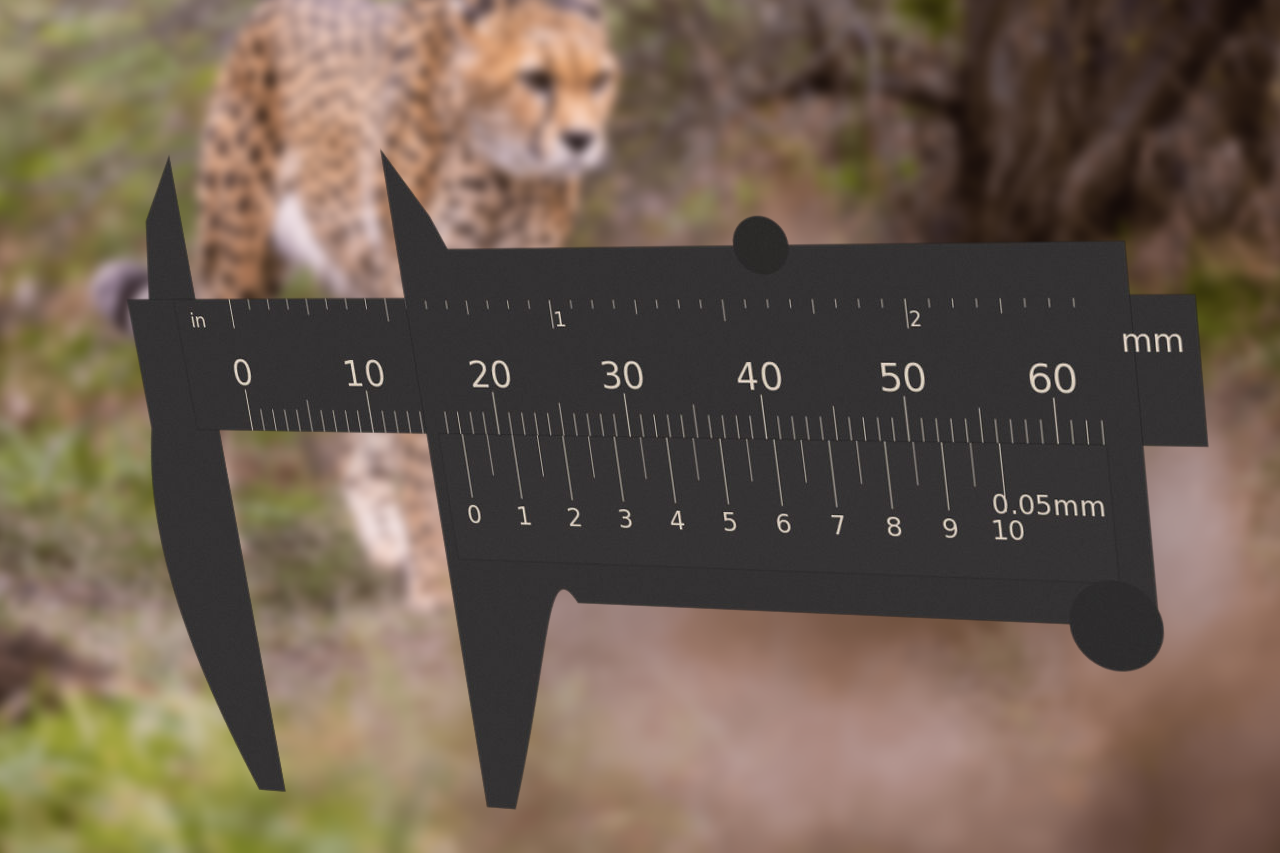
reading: {"value": 17.1, "unit": "mm"}
